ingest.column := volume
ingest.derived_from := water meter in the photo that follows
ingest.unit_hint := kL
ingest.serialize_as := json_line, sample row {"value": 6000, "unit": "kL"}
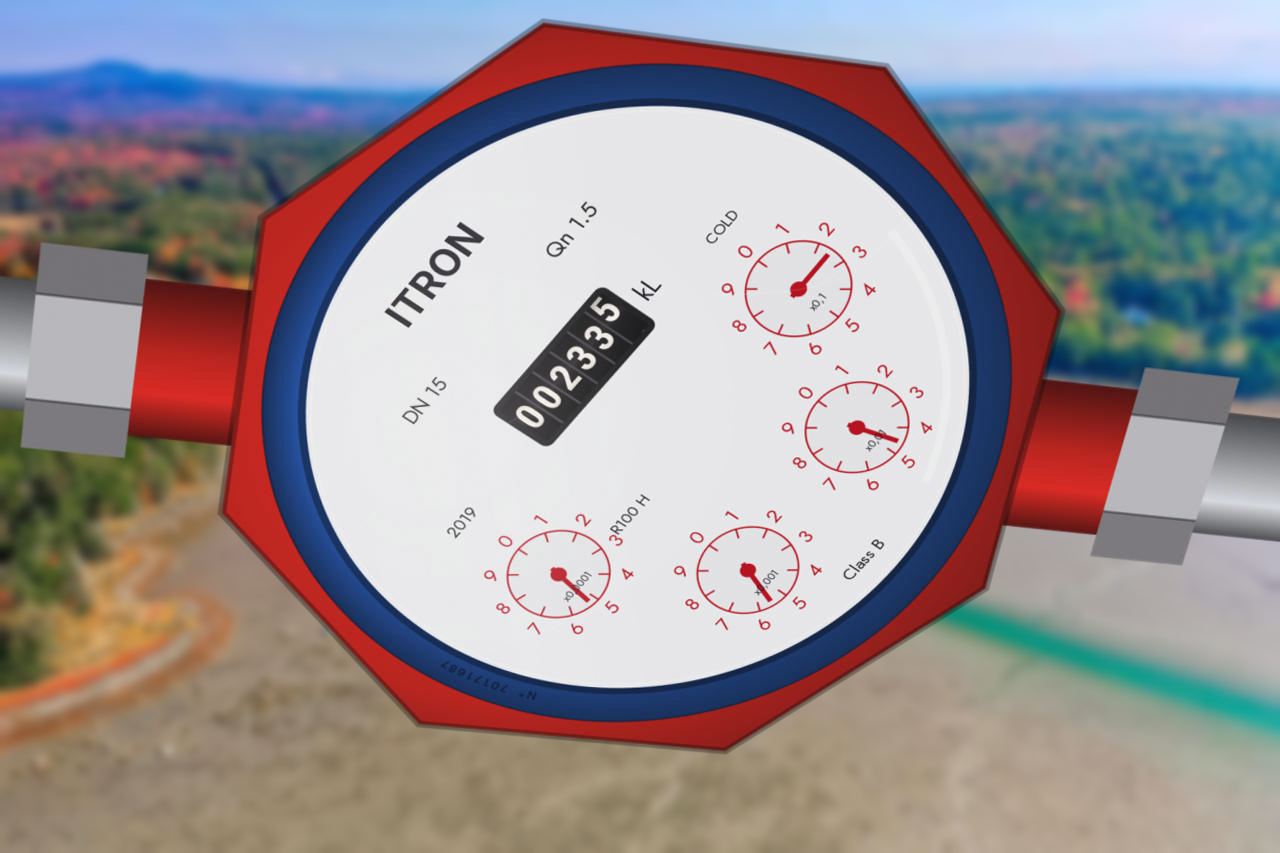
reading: {"value": 2335.2455, "unit": "kL"}
